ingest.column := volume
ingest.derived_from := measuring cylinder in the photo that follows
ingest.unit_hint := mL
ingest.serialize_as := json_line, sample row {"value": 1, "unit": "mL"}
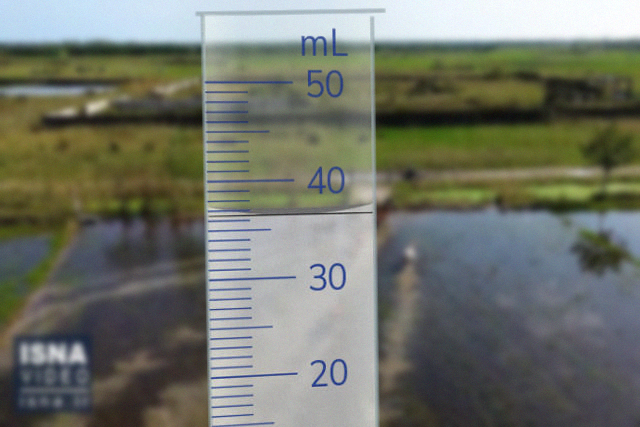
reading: {"value": 36.5, "unit": "mL"}
